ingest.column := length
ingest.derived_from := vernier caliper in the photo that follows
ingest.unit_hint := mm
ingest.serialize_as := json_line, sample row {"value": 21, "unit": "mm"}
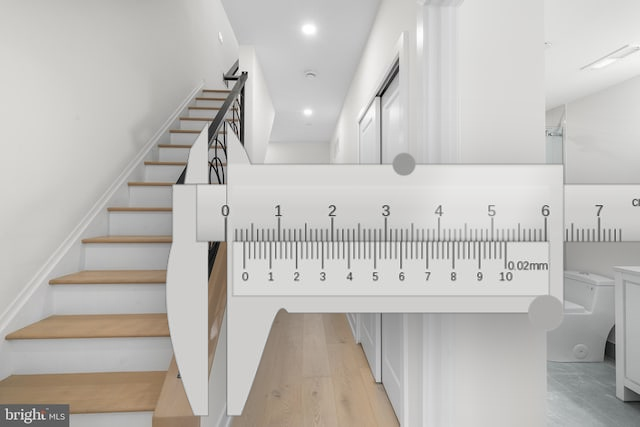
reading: {"value": 3.5, "unit": "mm"}
